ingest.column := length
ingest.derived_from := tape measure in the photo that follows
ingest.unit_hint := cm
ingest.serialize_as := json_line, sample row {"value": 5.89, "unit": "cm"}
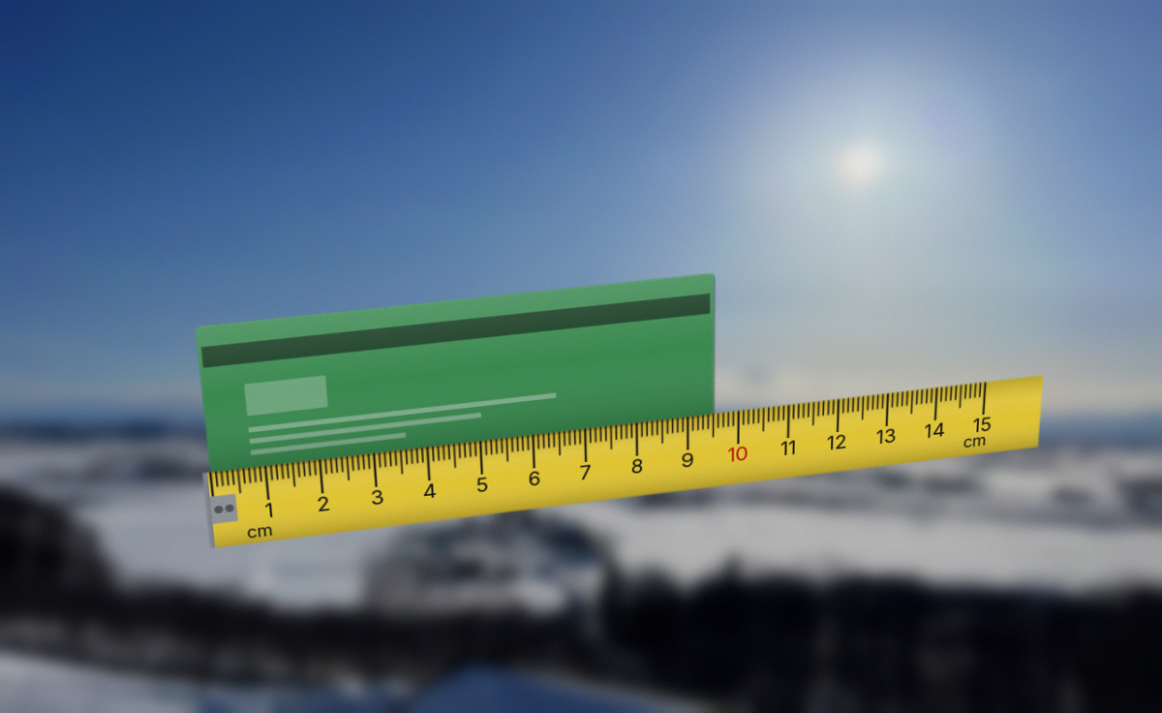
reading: {"value": 9.5, "unit": "cm"}
